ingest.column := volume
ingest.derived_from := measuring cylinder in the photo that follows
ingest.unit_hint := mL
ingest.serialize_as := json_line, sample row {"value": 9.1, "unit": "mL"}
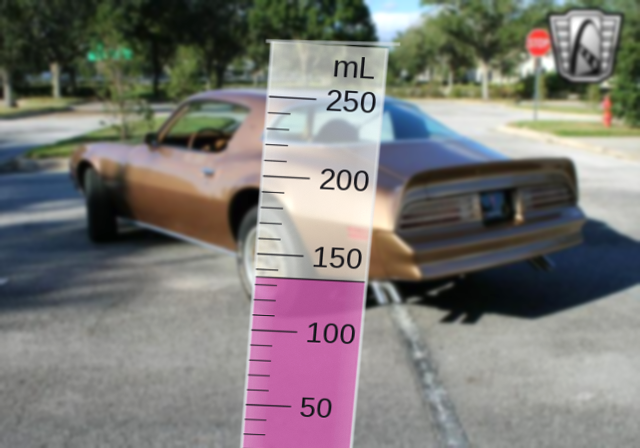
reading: {"value": 135, "unit": "mL"}
